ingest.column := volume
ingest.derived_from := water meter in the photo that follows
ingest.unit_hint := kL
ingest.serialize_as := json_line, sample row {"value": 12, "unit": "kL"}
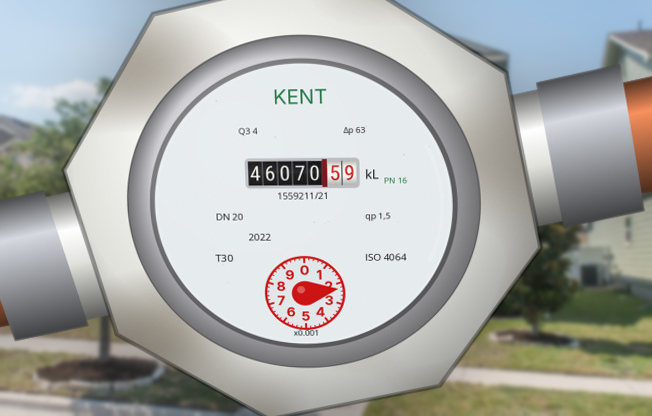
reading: {"value": 46070.592, "unit": "kL"}
